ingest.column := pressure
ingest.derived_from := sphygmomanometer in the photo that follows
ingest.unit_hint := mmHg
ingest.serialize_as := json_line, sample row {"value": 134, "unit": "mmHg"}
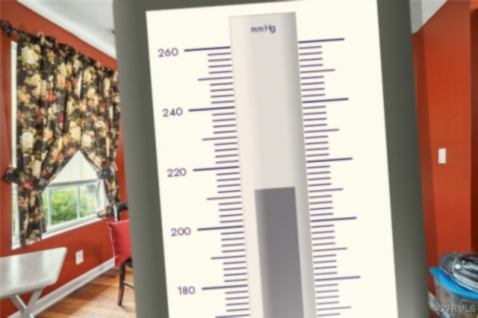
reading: {"value": 212, "unit": "mmHg"}
